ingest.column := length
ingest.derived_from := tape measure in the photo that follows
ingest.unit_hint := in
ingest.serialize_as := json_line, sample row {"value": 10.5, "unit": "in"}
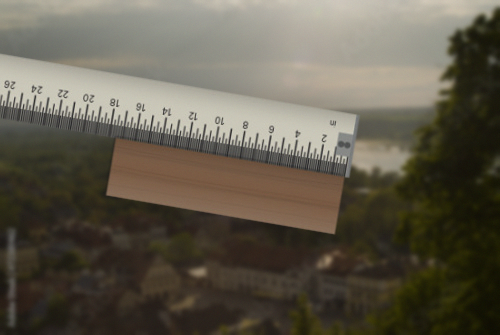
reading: {"value": 17.5, "unit": "in"}
